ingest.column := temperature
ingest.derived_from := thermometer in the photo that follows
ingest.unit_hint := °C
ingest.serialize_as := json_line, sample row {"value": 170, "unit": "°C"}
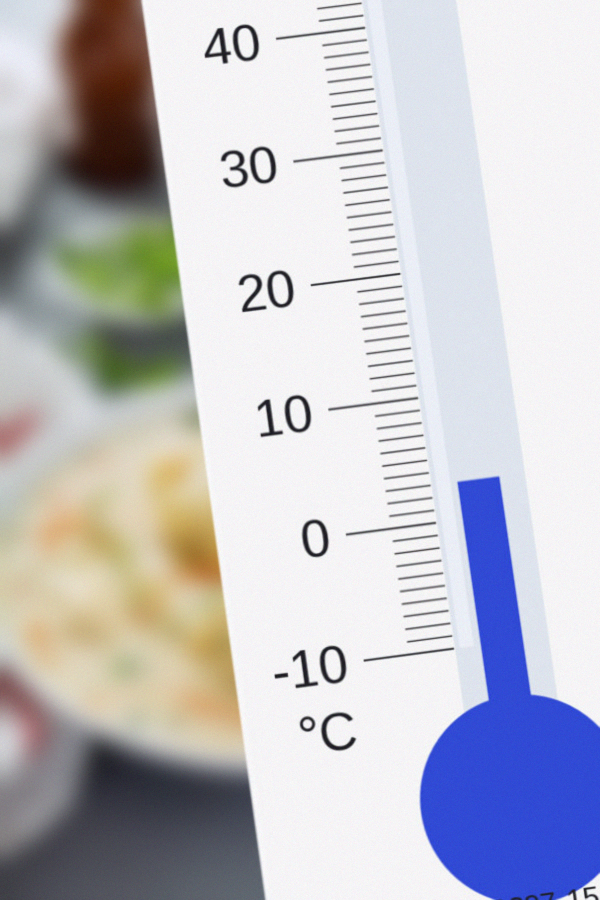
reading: {"value": 3, "unit": "°C"}
